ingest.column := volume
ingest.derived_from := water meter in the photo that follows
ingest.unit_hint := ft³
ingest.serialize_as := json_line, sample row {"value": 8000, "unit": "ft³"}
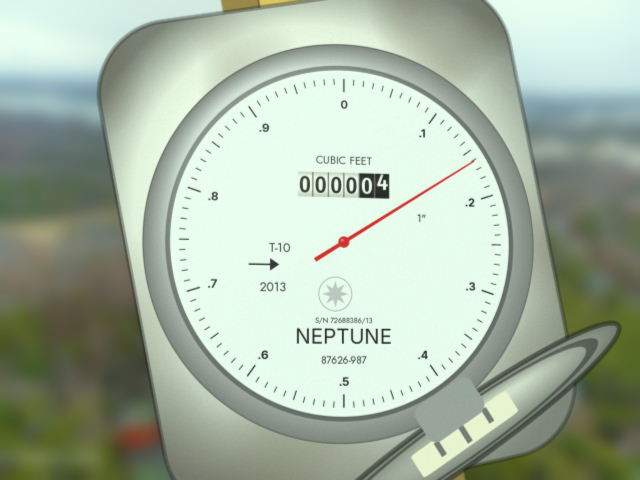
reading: {"value": 4.16, "unit": "ft³"}
